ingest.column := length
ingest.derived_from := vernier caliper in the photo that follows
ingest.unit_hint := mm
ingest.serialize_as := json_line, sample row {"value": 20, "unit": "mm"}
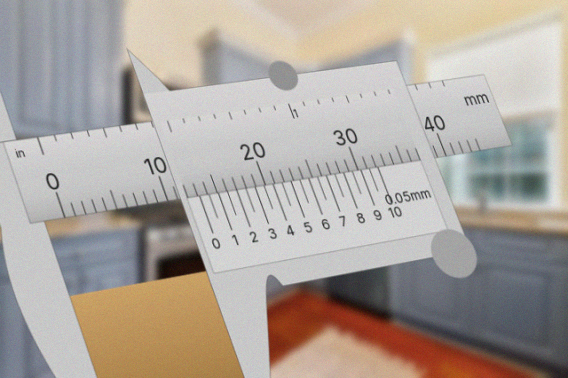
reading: {"value": 13.2, "unit": "mm"}
